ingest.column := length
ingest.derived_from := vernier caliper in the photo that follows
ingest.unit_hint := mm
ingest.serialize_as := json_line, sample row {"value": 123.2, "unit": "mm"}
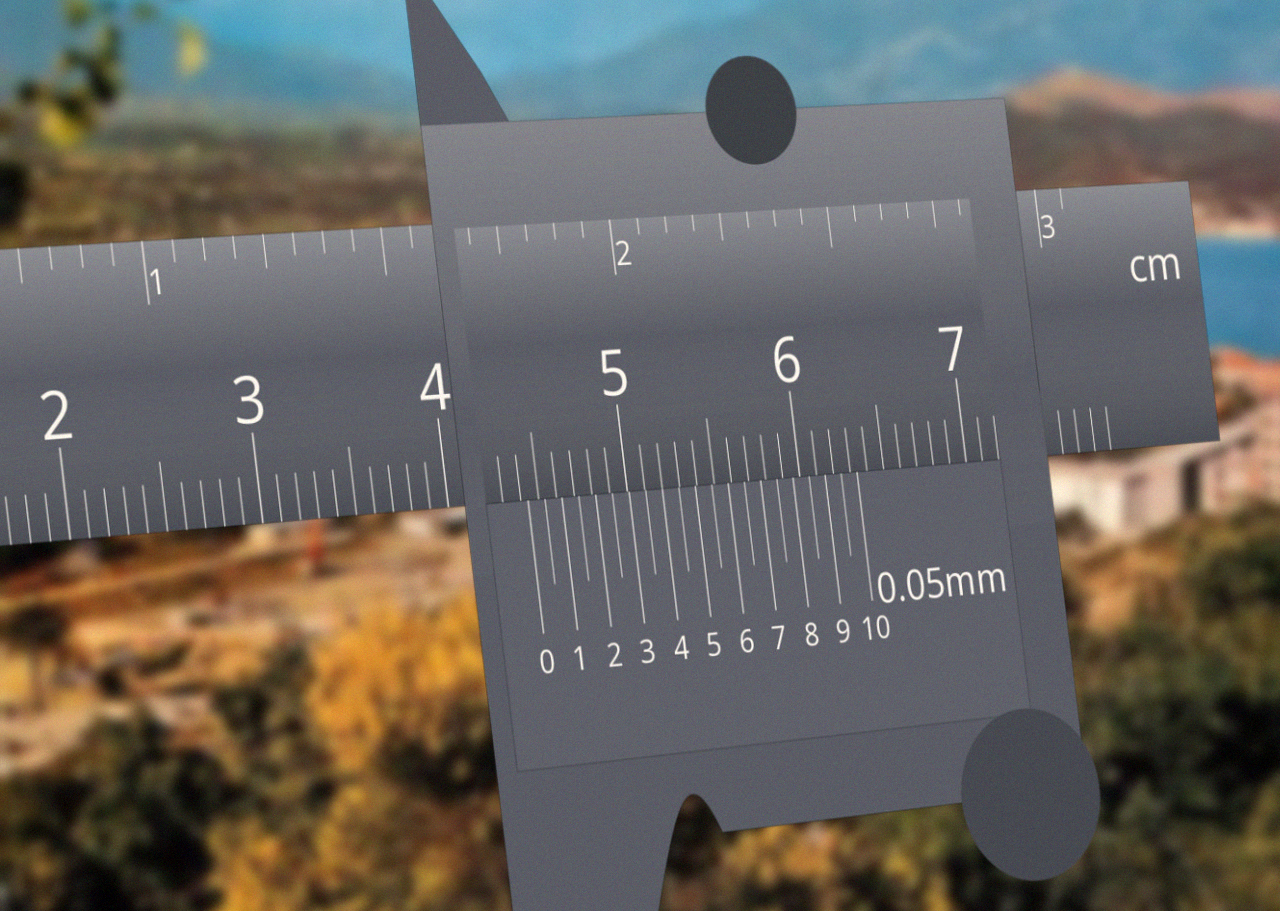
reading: {"value": 44.4, "unit": "mm"}
